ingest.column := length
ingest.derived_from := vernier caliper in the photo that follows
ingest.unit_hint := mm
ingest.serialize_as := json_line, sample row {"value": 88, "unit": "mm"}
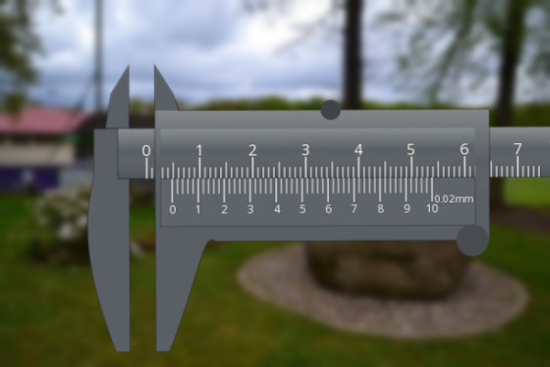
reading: {"value": 4.8, "unit": "mm"}
